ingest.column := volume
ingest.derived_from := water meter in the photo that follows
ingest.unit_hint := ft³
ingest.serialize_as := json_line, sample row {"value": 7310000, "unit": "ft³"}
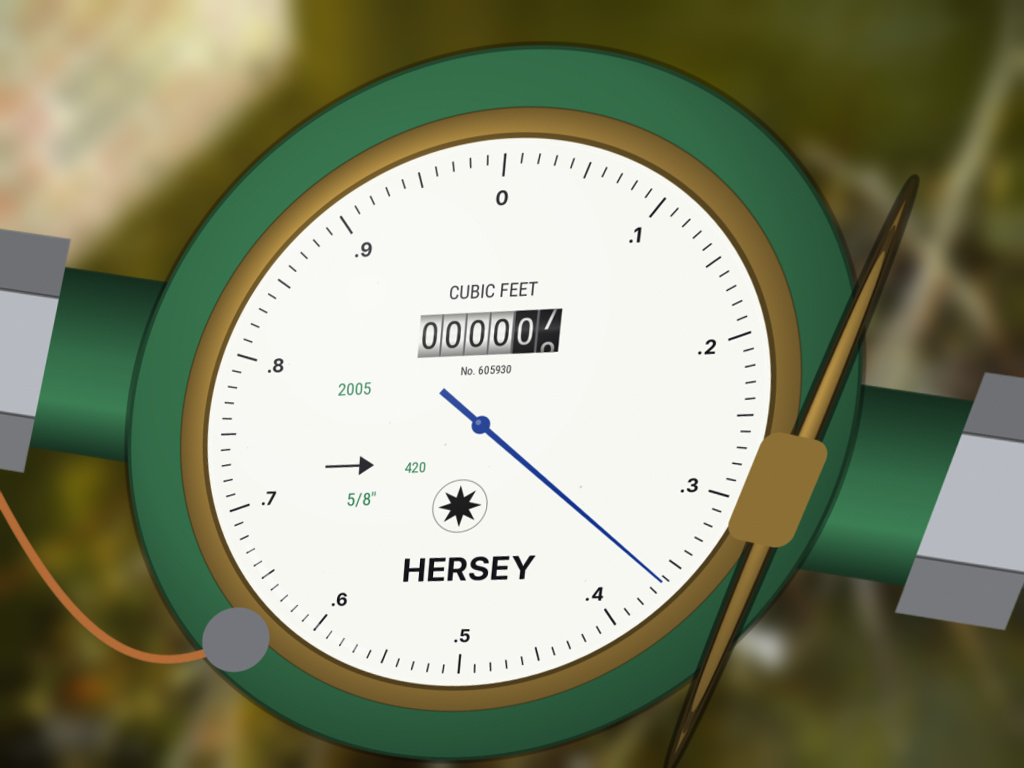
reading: {"value": 7.36, "unit": "ft³"}
